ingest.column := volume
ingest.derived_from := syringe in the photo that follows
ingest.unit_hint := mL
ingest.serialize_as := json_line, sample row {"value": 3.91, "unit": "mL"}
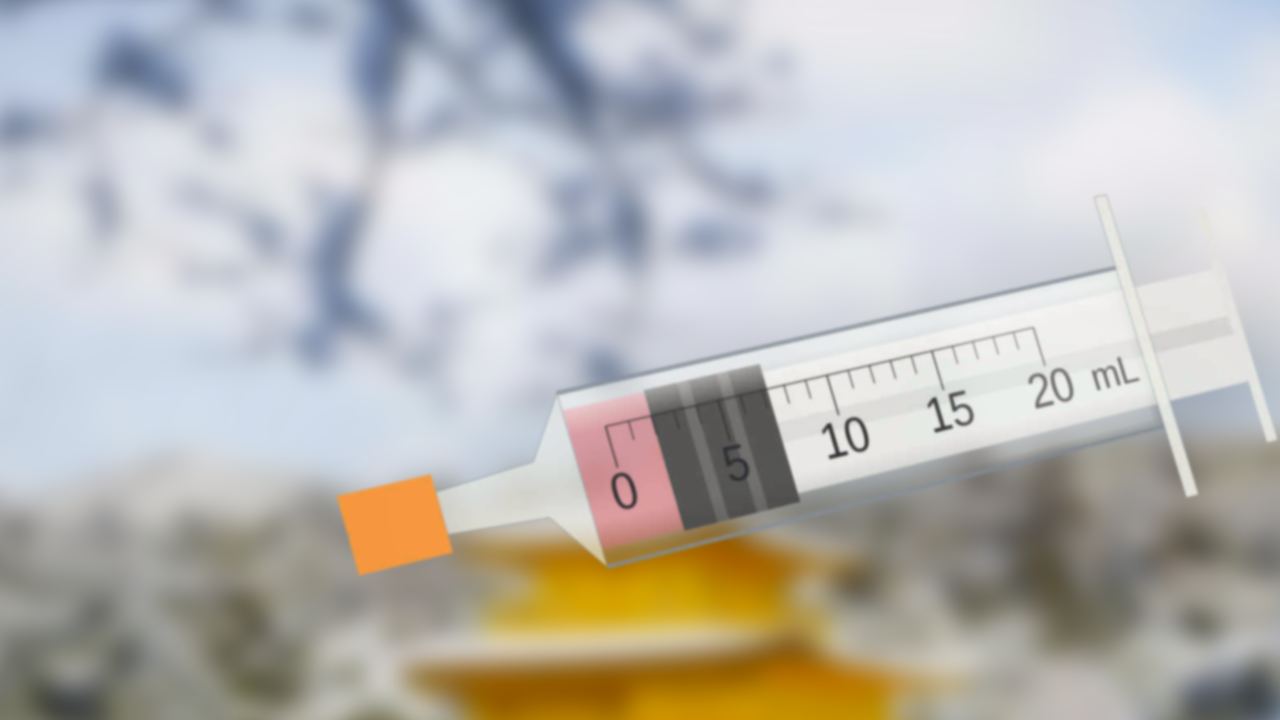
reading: {"value": 2, "unit": "mL"}
